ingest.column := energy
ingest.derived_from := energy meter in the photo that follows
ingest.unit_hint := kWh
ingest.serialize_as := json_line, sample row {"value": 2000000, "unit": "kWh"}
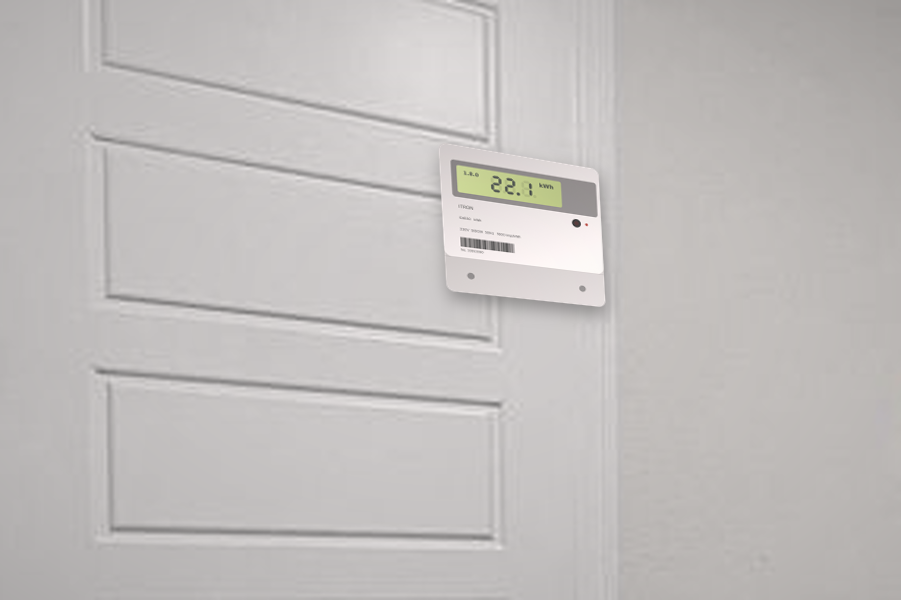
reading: {"value": 22.1, "unit": "kWh"}
